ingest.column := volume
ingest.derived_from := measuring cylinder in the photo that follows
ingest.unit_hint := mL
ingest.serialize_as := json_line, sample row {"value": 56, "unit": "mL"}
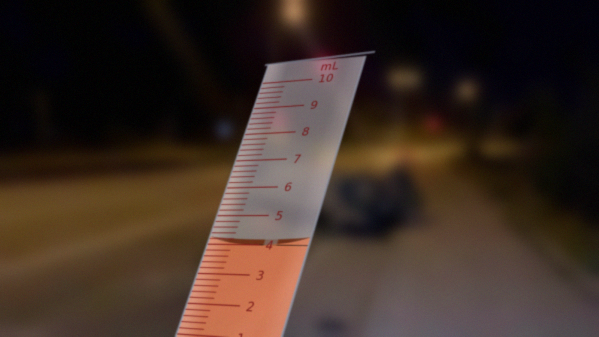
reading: {"value": 4, "unit": "mL"}
